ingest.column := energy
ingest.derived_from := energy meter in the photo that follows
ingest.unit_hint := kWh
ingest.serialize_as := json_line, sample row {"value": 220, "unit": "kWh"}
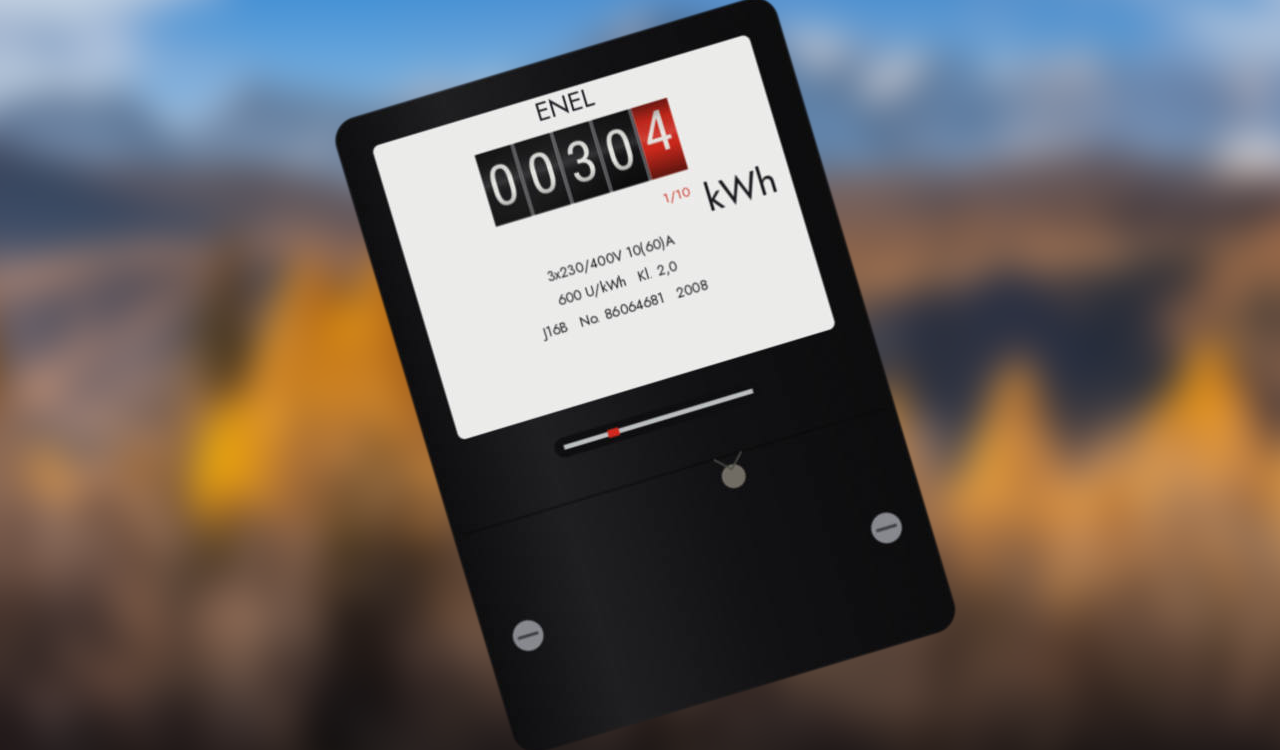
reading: {"value": 30.4, "unit": "kWh"}
